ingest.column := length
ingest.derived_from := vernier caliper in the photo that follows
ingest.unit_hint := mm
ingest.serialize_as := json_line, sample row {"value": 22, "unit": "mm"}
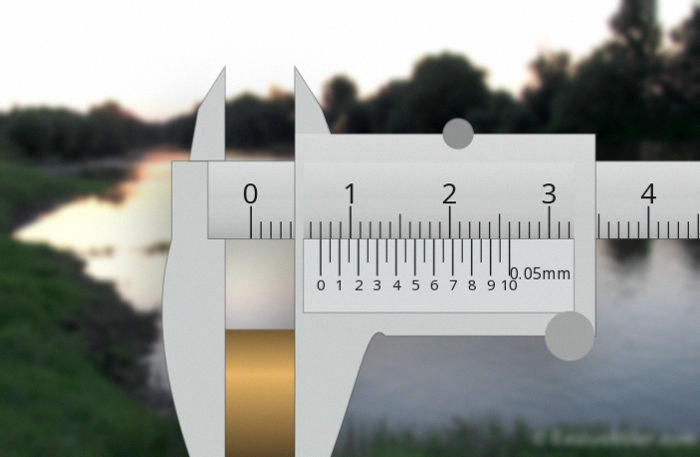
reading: {"value": 7.0, "unit": "mm"}
